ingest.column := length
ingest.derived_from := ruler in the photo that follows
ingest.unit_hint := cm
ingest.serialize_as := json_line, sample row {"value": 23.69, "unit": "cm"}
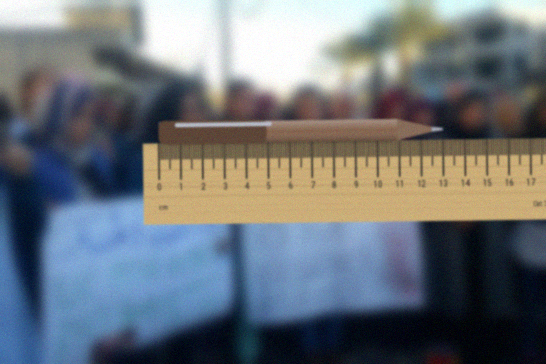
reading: {"value": 13, "unit": "cm"}
